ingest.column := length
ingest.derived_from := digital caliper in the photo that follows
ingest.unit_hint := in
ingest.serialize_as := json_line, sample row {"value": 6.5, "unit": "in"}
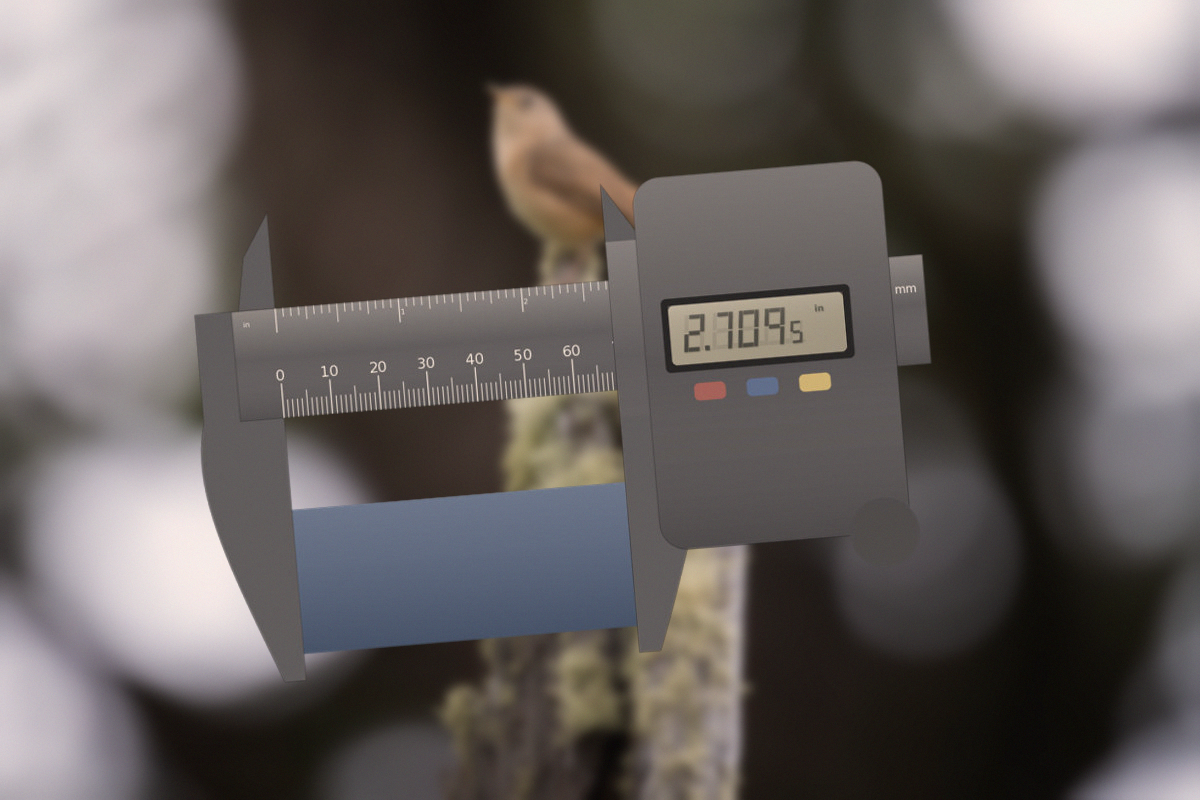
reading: {"value": 2.7095, "unit": "in"}
